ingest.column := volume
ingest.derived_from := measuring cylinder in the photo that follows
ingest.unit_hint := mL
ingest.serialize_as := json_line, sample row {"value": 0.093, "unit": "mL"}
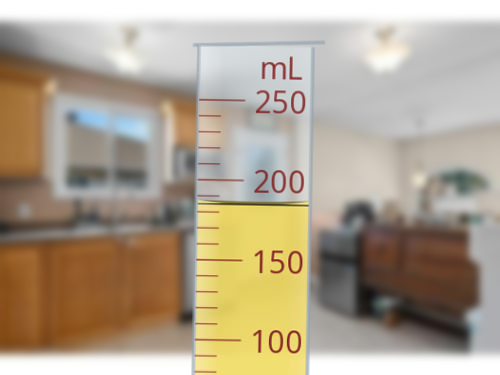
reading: {"value": 185, "unit": "mL"}
